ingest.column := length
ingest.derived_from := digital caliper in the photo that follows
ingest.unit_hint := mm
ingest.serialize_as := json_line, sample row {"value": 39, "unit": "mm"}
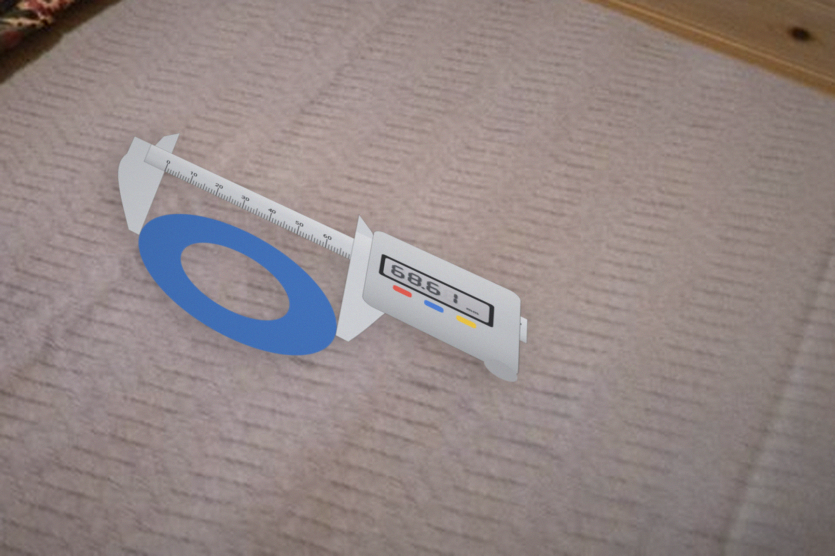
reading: {"value": 68.61, "unit": "mm"}
